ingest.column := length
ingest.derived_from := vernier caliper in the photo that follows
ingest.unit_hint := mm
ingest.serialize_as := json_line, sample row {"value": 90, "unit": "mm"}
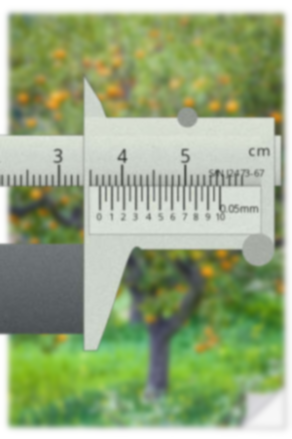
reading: {"value": 36.5, "unit": "mm"}
